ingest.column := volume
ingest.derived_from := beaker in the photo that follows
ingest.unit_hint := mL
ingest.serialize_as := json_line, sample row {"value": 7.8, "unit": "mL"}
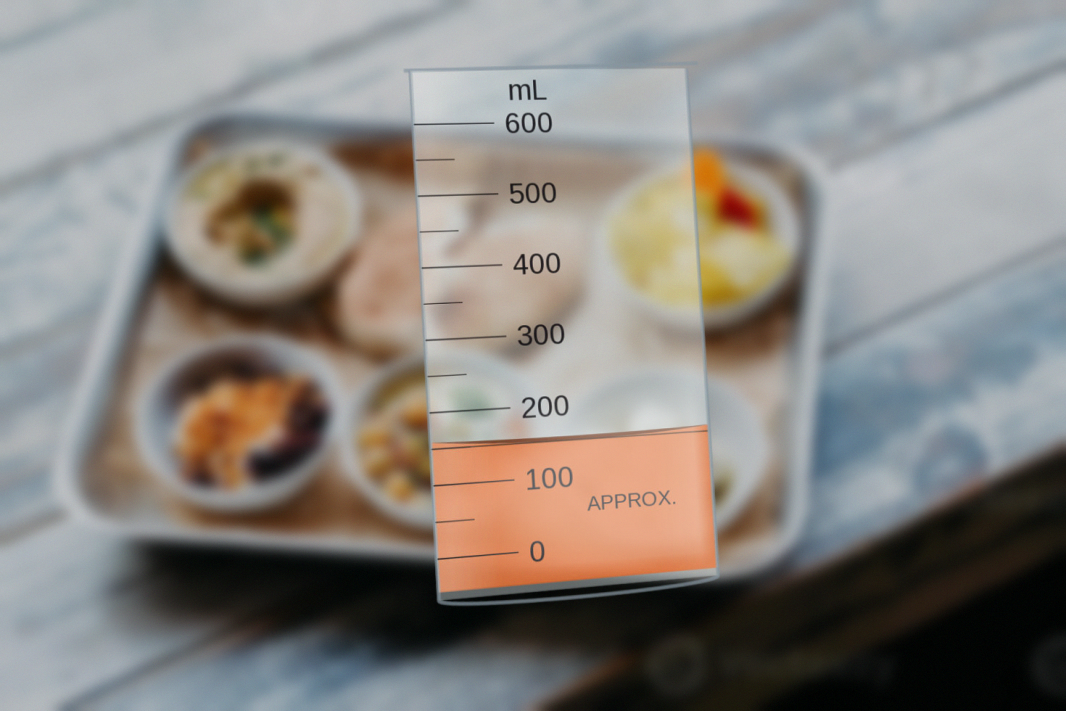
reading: {"value": 150, "unit": "mL"}
